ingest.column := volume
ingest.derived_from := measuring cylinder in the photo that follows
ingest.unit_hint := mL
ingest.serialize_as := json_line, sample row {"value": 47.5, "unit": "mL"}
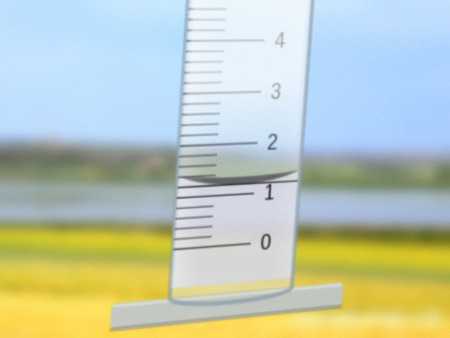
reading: {"value": 1.2, "unit": "mL"}
